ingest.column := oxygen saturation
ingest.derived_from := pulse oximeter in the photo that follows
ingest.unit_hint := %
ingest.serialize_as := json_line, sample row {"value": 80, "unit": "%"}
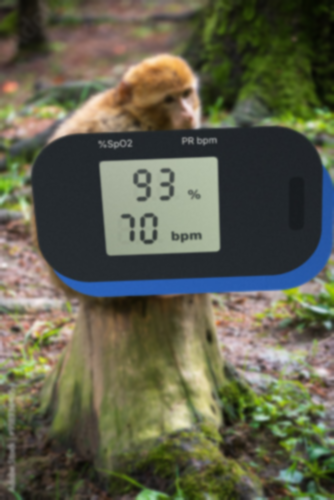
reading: {"value": 93, "unit": "%"}
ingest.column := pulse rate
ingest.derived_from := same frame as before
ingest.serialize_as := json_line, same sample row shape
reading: {"value": 70, "unit": "bpm"}
